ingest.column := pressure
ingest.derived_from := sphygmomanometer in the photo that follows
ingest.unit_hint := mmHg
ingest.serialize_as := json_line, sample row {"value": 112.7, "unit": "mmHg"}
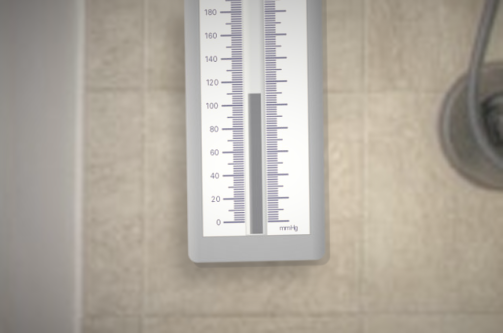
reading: {"value": 110, "unit": "mmHg"}
